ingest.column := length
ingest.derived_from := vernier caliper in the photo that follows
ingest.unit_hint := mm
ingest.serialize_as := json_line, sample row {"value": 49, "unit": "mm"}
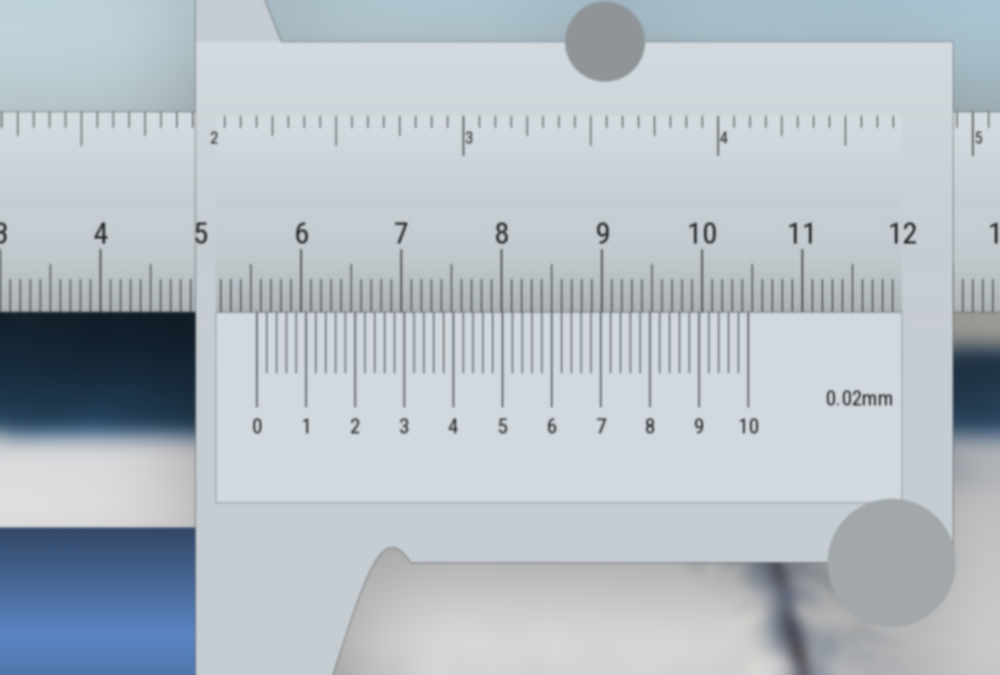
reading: {"value": 55.6, "unit": "mm"}
